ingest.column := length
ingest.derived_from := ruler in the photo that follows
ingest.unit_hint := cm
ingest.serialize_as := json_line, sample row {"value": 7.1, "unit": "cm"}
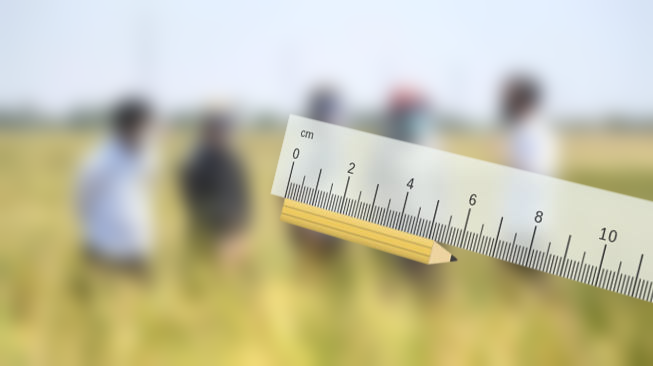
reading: {"value": 6, "unit": "cm"}
